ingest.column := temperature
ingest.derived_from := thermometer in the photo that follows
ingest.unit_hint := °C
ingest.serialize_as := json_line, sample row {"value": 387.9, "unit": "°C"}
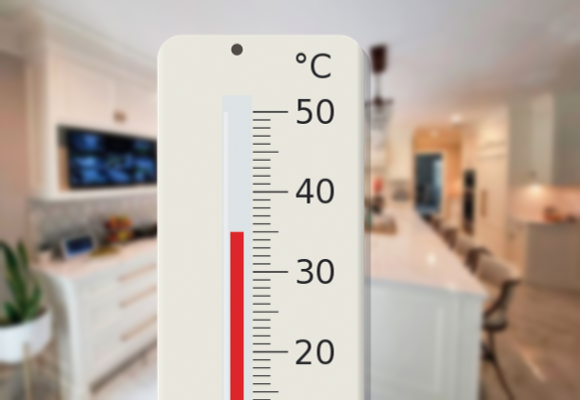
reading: {"value": 35, "unit": "°C"}
